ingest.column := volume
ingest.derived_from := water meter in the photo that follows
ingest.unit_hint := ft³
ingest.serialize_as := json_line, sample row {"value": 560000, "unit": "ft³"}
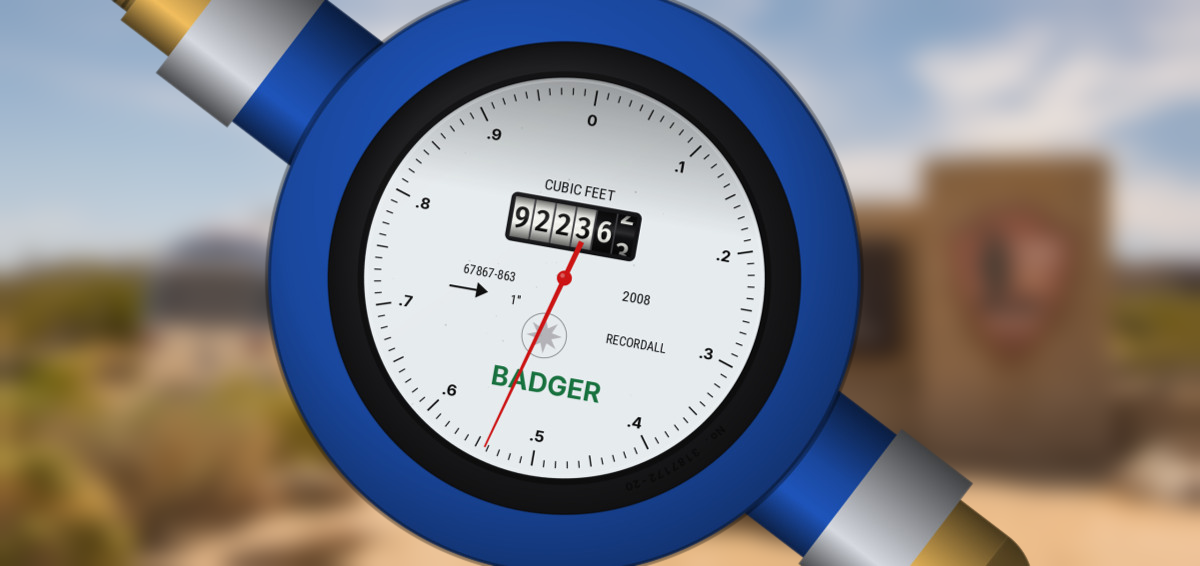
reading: {"value": 922362.54, "unit": "ft³"}
